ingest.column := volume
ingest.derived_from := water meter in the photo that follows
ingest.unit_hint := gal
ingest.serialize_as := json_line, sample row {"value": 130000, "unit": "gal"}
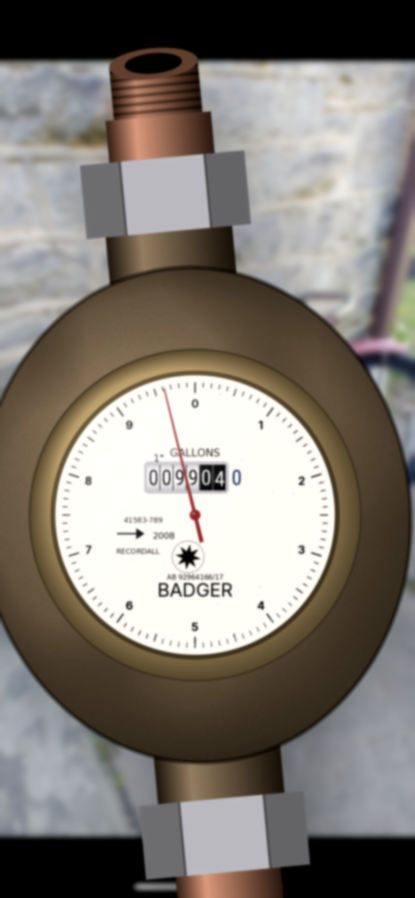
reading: {"value": 99039.6, "unit": "gal"}
